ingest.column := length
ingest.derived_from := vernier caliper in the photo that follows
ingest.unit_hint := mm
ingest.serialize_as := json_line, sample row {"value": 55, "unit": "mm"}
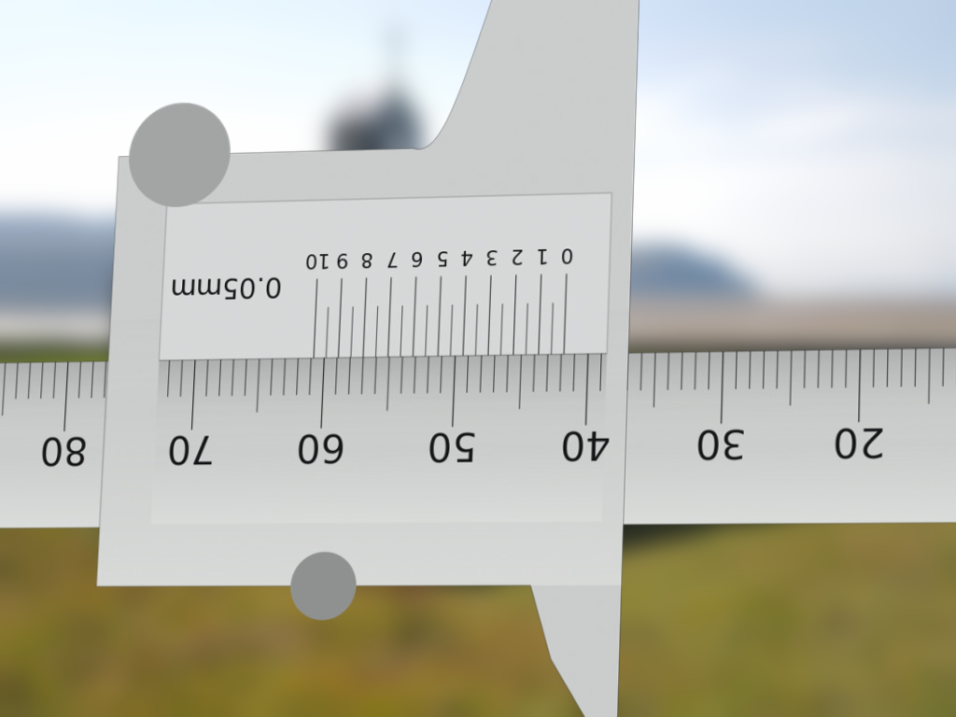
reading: {"value": 41.8, "unit": "mm"}
